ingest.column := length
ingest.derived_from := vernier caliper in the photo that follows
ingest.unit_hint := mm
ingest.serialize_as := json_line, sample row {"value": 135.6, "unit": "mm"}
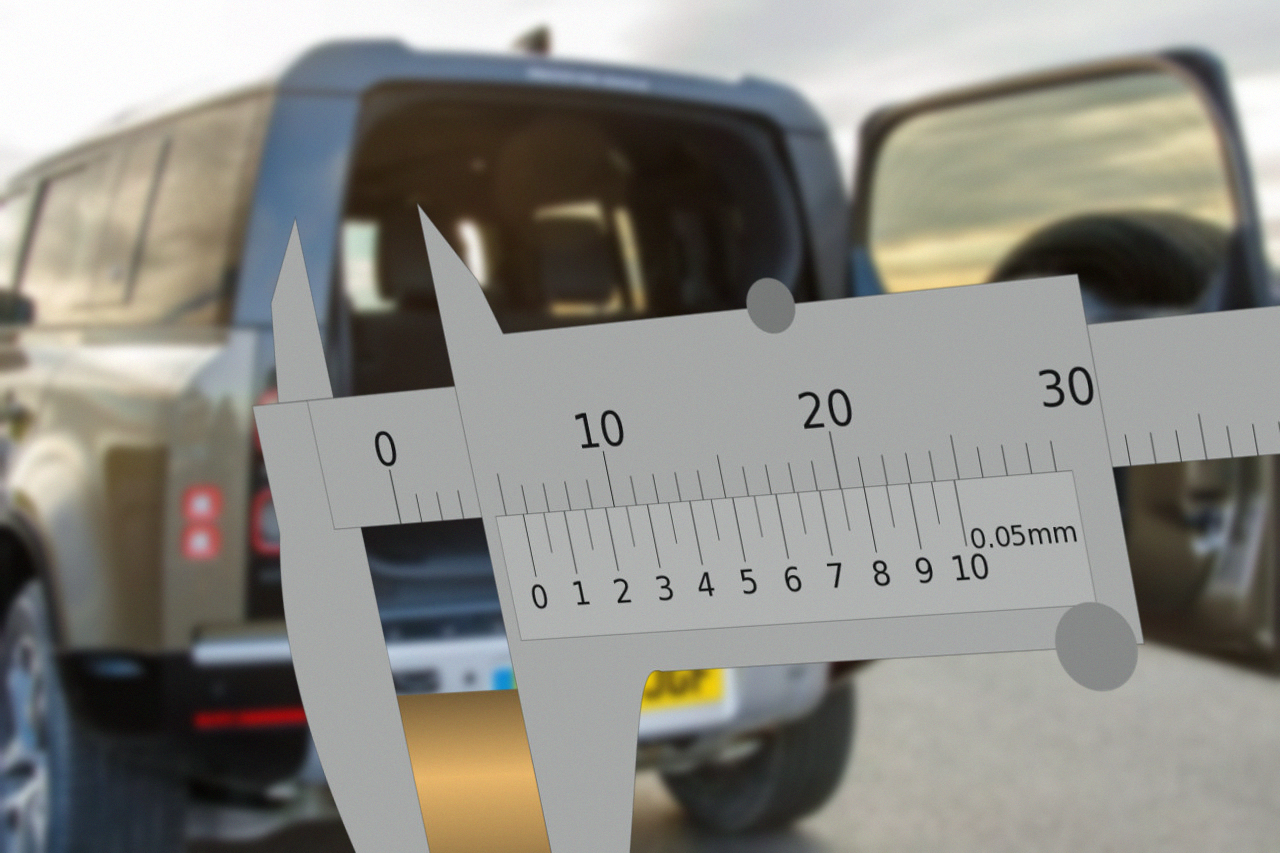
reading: {"value": 5.8, "unit": "mm"}
